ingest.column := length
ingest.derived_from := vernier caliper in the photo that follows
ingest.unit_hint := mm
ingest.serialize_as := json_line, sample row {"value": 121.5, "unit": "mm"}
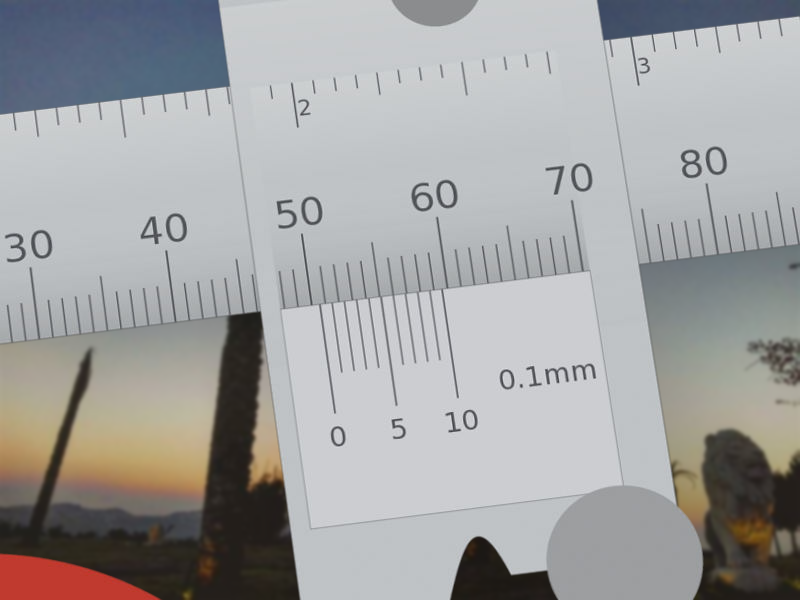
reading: {"value": 50.6, "unit": "mm"}
